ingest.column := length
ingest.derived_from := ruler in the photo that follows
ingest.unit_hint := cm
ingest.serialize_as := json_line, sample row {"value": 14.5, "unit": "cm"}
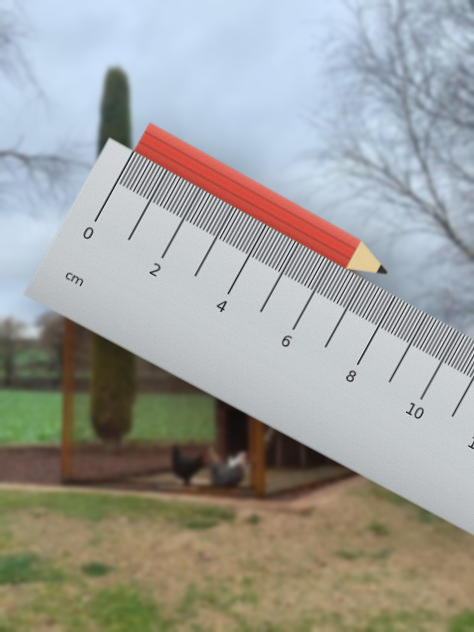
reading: {"value": 7.5, "unit": "cm"}
